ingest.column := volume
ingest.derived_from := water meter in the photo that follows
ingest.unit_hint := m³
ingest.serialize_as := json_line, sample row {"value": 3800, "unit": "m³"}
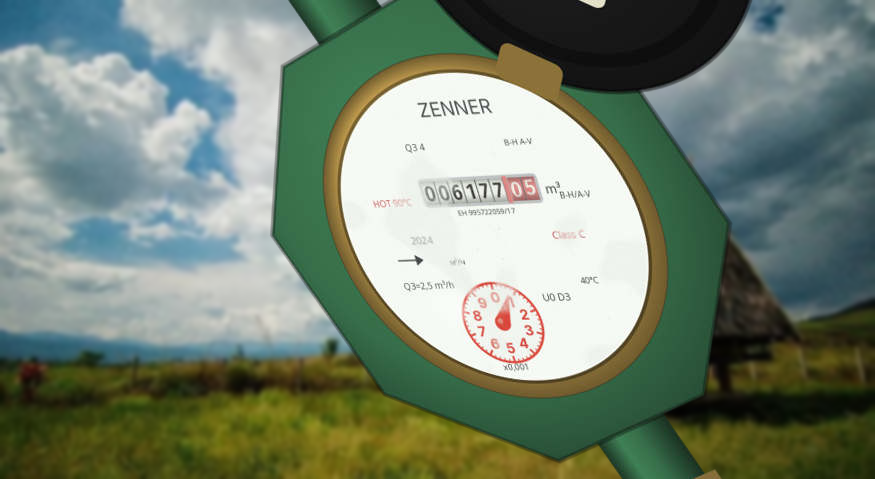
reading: {"value": 6177.050, "unit": "m³"}
